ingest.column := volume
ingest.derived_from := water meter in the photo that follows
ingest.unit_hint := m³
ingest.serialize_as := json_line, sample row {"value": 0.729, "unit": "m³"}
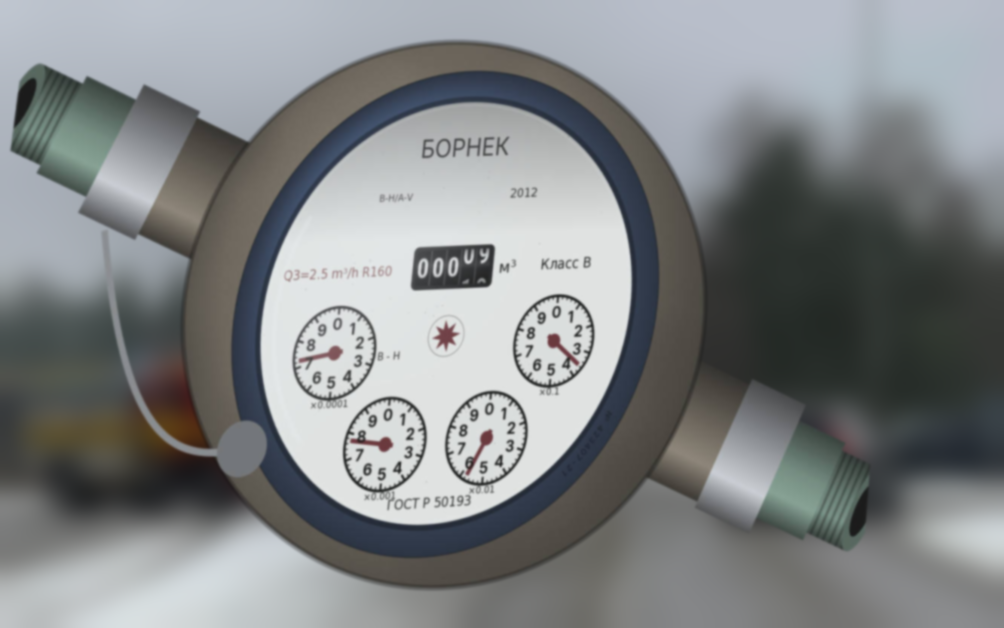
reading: {"value": 9.3577, "unit": "m³"}
